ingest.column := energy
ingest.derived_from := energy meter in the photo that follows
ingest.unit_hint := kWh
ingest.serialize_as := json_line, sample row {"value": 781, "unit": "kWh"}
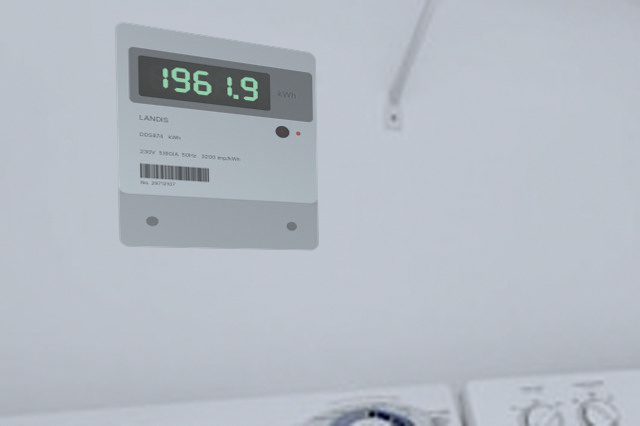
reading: {"value": 1961.9, "unit": "kWh"}
